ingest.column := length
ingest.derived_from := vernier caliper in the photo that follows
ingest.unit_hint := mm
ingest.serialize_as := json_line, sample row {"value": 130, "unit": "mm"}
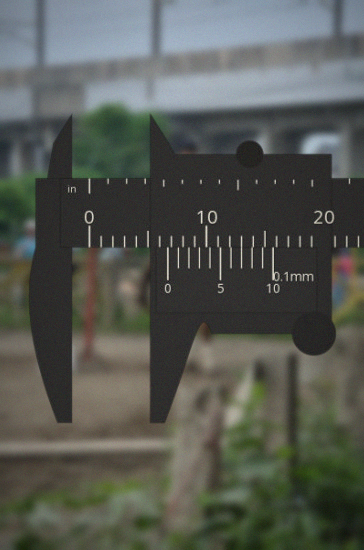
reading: {"value": 6.7, "unit": "mm"}
